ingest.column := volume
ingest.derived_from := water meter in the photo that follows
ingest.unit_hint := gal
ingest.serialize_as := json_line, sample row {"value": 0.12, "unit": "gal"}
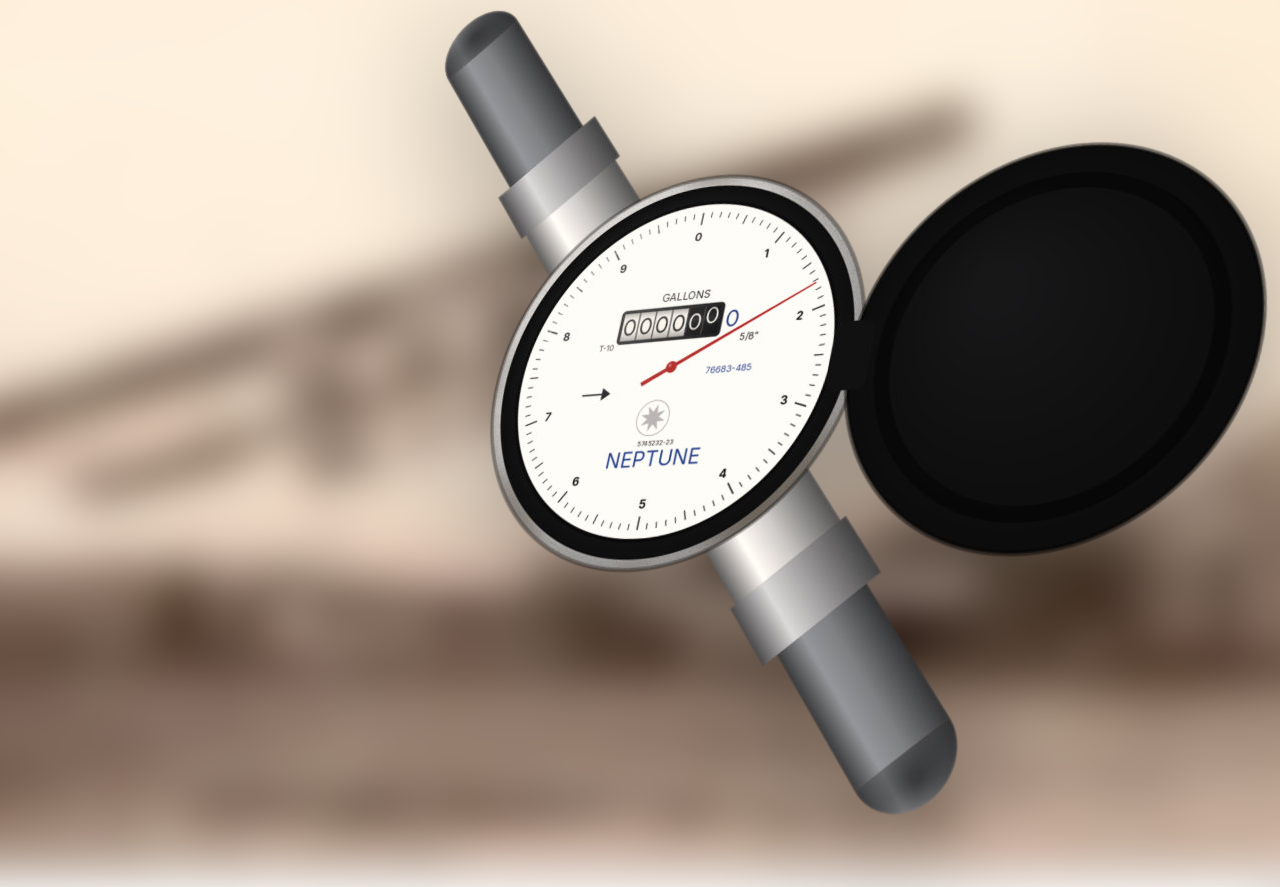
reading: {"value": 1.7, "unit": "gal"}
